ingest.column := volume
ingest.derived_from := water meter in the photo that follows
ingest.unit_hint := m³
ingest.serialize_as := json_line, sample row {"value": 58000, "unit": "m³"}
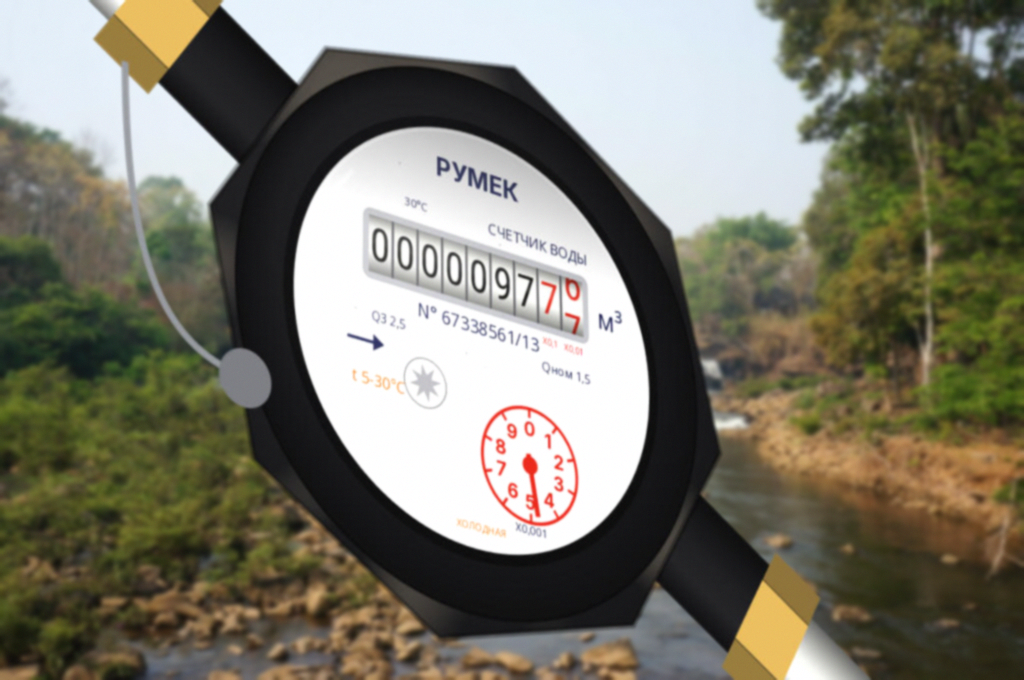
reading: {"value": 97.764, "unit": "m³"}
